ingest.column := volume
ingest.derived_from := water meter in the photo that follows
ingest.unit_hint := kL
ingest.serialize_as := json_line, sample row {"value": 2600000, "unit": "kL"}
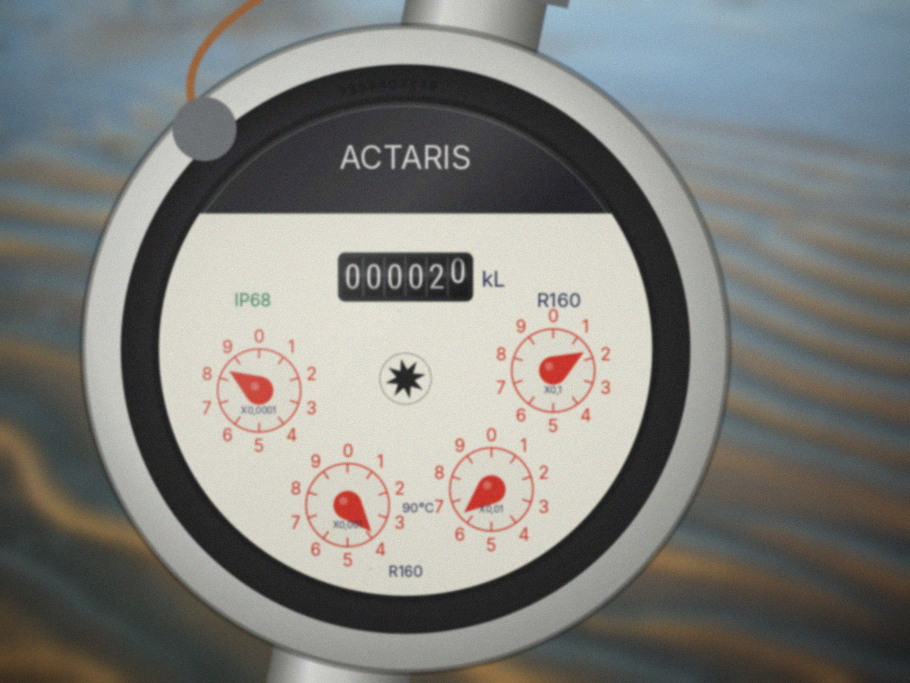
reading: {"value": 20.1638, "unit": "kL"}
